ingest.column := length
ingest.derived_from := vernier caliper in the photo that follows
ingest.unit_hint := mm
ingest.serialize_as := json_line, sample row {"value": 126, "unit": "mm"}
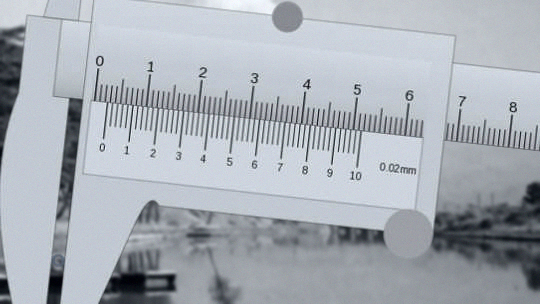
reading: {"value": 2.5, "unit": "mm"}
